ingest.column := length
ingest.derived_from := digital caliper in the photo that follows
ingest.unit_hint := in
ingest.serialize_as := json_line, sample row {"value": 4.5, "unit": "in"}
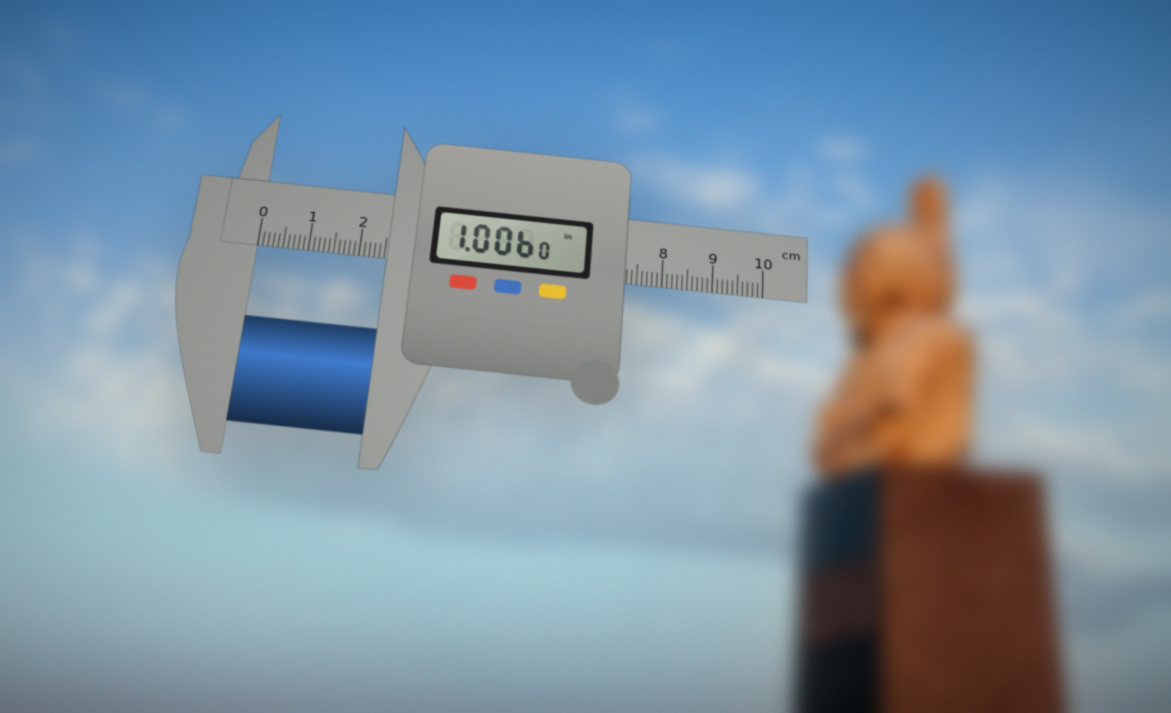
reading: {"value": 1.0060, "unit": "in"}
